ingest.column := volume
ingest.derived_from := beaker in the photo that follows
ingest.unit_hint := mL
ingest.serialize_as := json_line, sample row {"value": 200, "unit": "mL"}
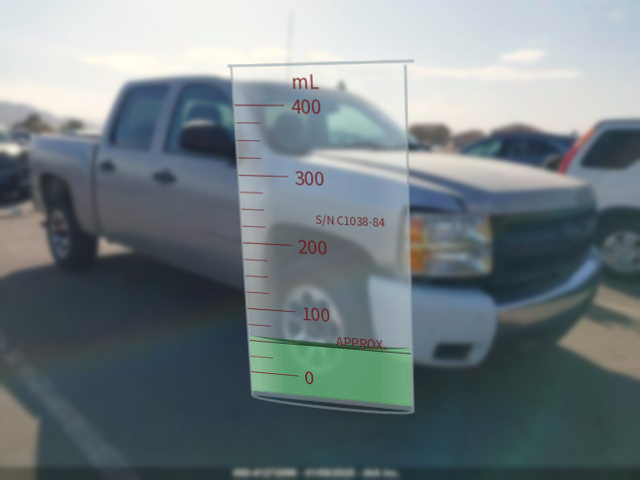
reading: {"value": 50, "unit": "mL"}
